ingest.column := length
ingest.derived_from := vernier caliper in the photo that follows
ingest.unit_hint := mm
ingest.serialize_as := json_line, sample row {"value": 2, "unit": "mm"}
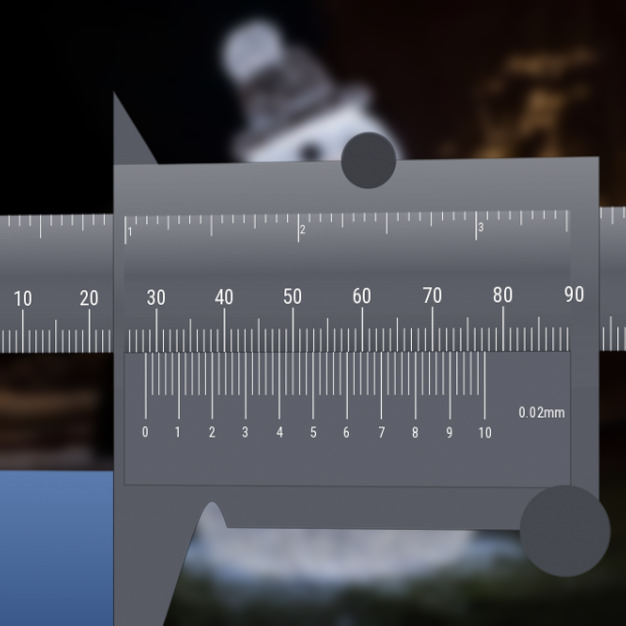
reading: {"value": 28.4, "unit": "mm"}
